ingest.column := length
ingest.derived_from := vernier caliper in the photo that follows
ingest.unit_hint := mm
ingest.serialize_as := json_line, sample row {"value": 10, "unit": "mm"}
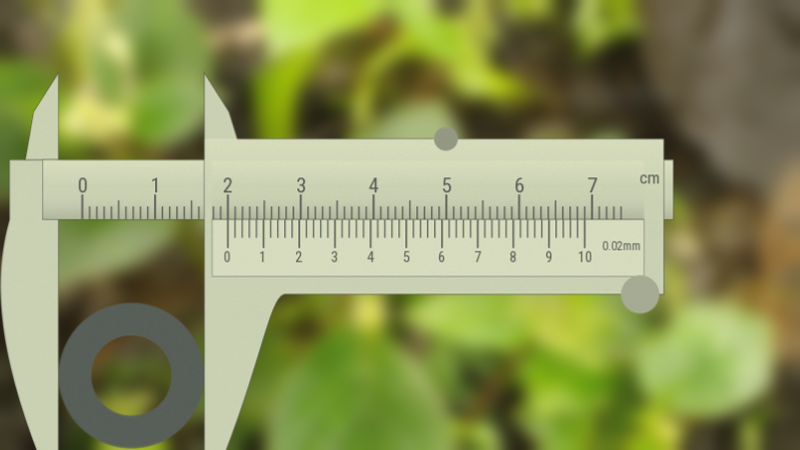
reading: {"value": 20.0, "unit": "mm"}
